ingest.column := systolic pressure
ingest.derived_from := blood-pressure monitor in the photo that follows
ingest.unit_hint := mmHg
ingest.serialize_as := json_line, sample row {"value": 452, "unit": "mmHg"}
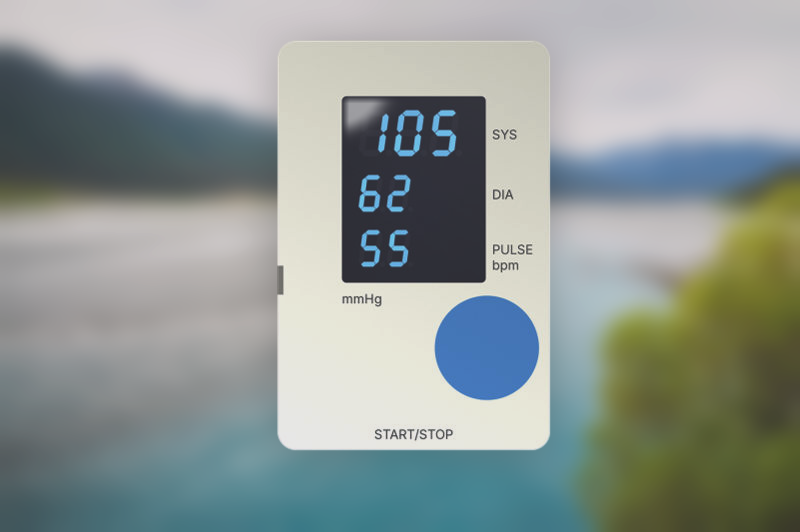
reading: {"value": 105, "unit": "mmHg"}
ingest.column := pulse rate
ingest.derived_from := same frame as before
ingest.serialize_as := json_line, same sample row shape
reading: {"value": 55, "unit": "bpm"}
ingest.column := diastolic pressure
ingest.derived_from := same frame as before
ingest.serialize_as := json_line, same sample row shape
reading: {"value": 62, "unit": "mmHg"}
